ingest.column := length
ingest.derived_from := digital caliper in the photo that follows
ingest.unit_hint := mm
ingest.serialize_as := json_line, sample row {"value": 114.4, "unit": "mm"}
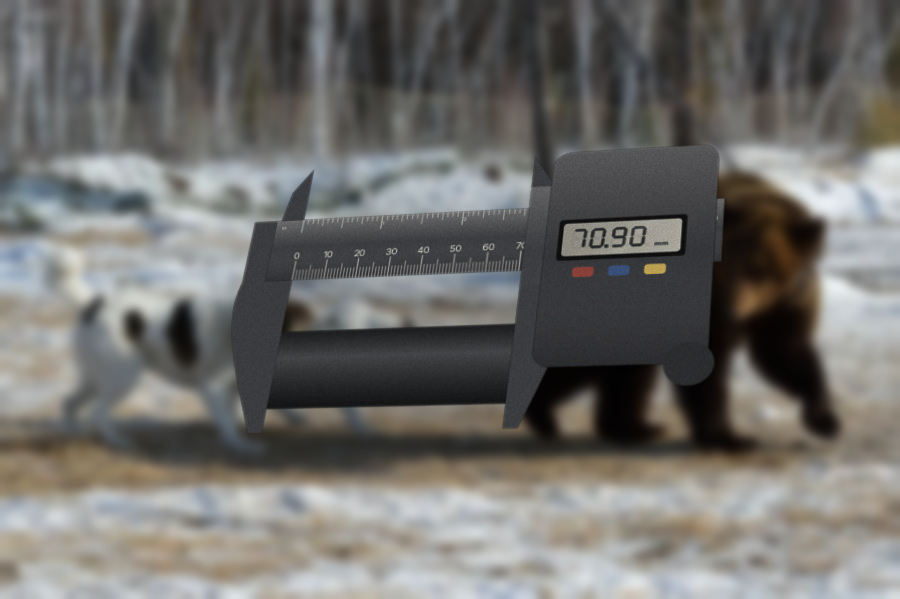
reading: {"value": 70.90, "unit": "mm"}
